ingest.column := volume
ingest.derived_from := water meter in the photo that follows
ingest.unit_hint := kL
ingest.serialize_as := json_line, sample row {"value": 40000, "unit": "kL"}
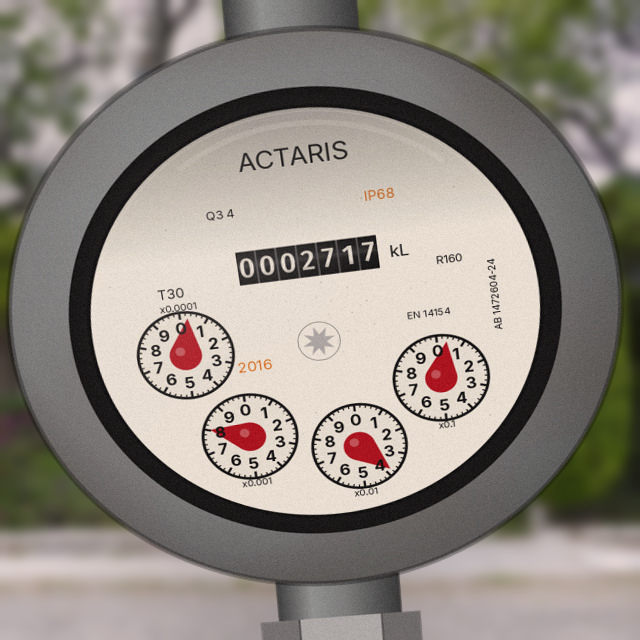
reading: {"value": 2717.0380, "unit": "kL"}
